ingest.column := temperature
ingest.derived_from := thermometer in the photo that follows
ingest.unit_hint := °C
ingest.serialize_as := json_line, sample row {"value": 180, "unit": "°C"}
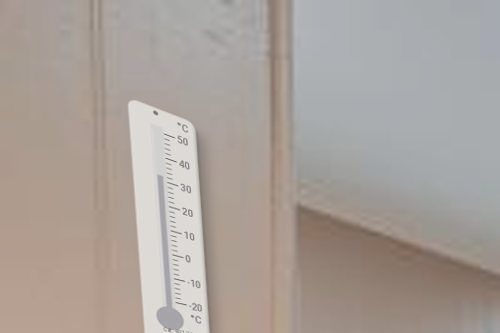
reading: {"value": 32, "unit": "°C"}
